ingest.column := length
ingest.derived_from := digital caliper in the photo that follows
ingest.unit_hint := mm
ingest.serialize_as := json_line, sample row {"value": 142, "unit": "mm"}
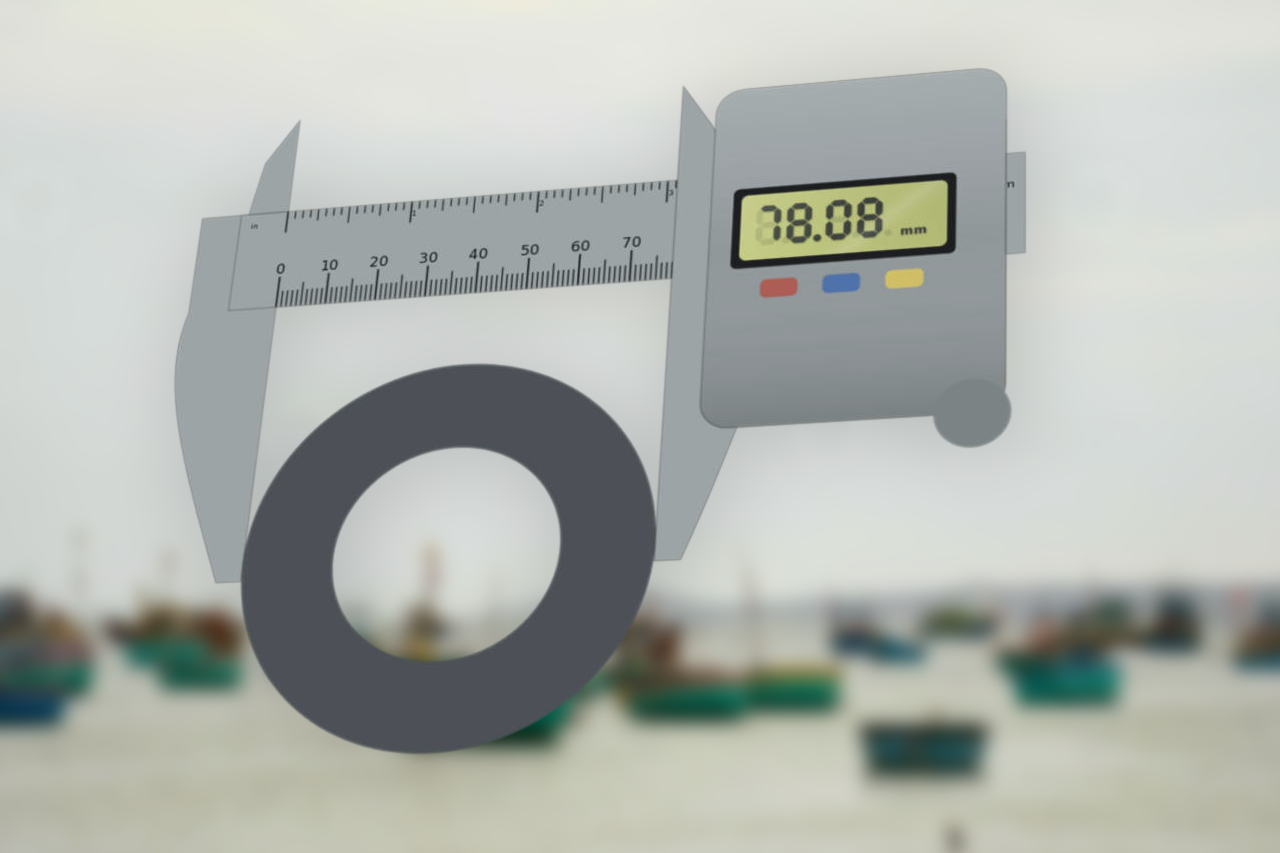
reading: {"value": 78.08, "unit": "mm"}
